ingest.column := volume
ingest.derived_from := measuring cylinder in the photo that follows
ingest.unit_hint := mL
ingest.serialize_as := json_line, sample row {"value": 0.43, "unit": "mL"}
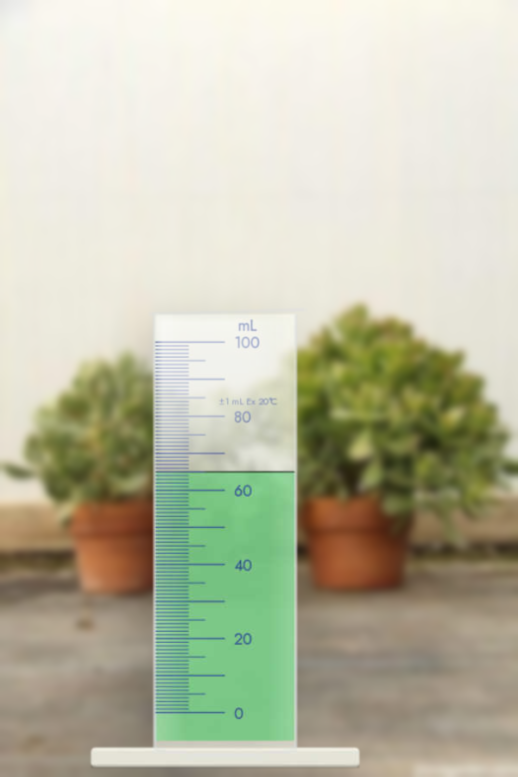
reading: {"value": 65, "unit": "mL"}
